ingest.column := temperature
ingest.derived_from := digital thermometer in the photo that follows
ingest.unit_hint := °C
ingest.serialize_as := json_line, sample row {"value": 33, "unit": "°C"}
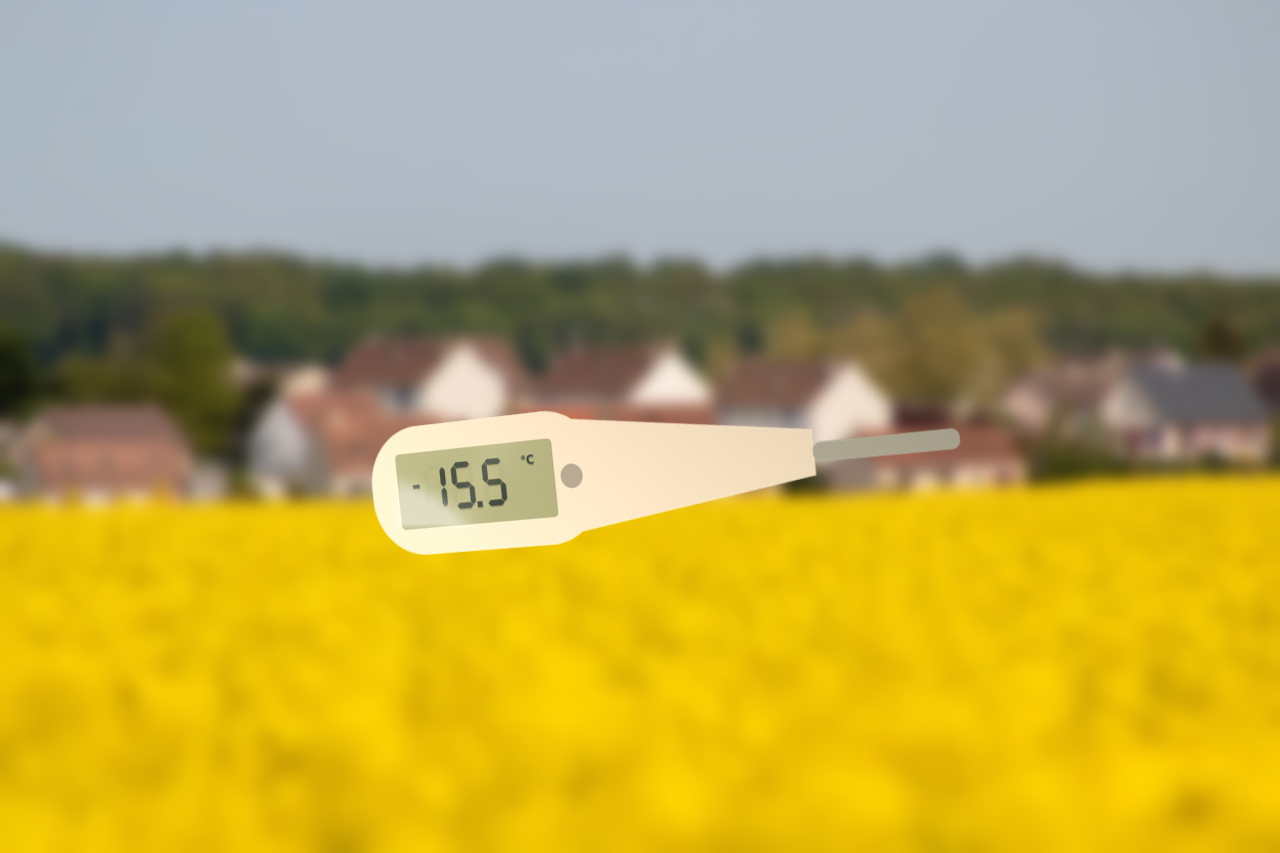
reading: {"value": -15.5, "unit": "°C"}
